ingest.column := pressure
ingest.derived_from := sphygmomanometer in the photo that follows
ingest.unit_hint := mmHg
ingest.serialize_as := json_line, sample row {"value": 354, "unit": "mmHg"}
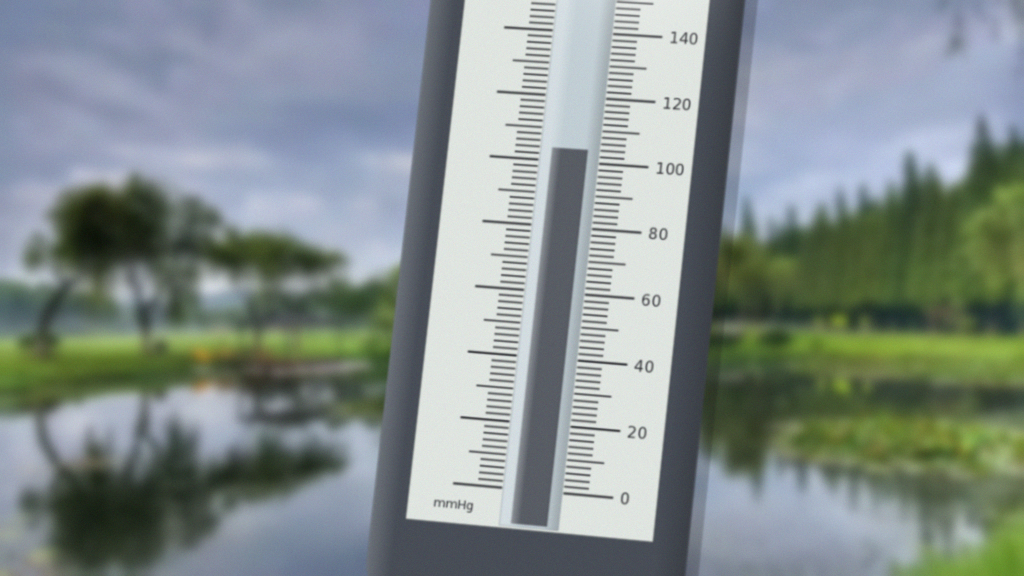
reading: {"value": 104, "unit": "mmHg"}
